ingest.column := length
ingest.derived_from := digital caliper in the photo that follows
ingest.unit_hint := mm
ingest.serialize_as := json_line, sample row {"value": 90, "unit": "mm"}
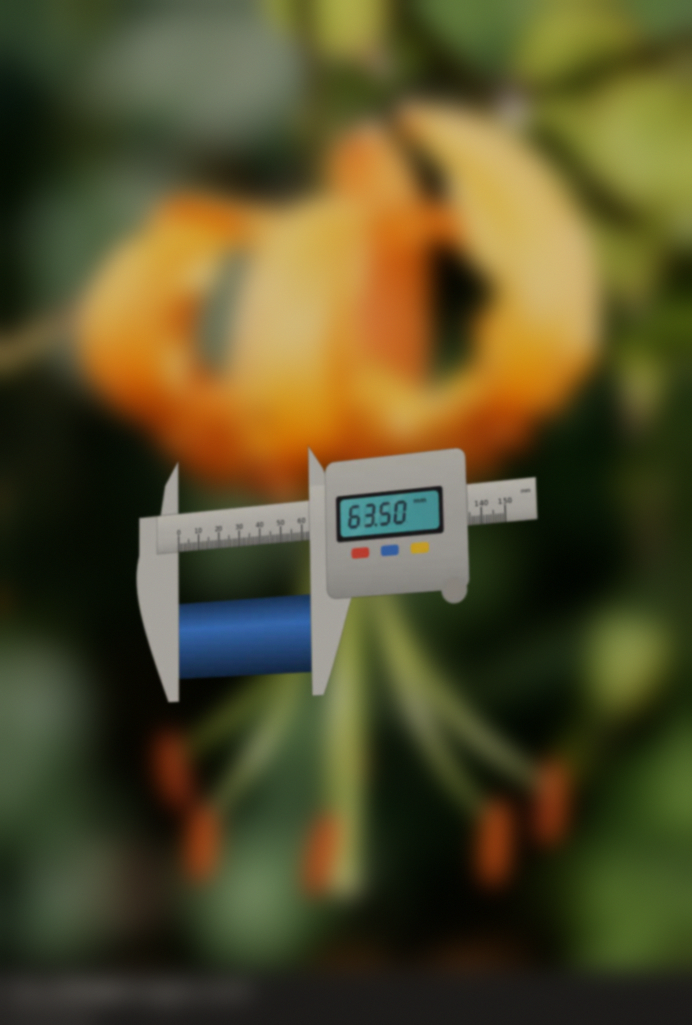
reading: {"value": 63.50, "unit": "mm"}
